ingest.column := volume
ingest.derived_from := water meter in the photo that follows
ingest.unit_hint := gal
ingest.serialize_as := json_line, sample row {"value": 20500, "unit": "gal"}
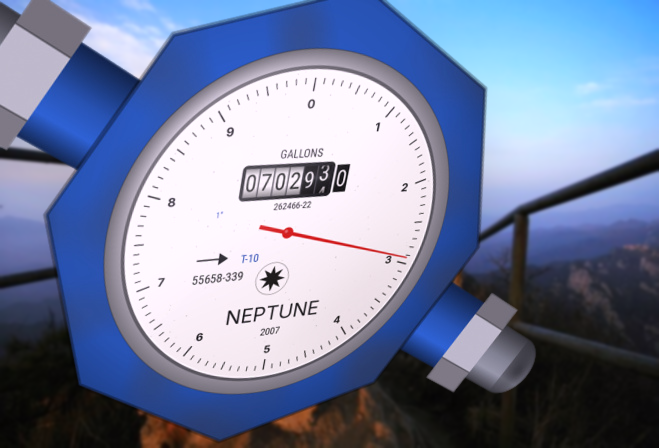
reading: {"value": 702932.9, "unit": "gal"}
